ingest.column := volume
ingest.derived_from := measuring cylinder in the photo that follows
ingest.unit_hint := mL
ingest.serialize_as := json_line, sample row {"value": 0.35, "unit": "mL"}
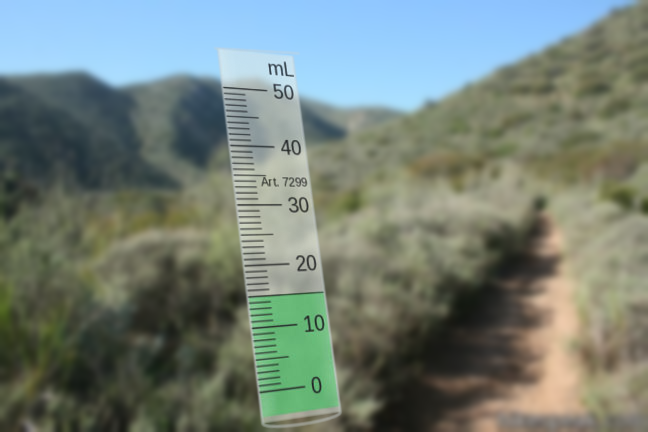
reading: {"value": 15, "unit": "mL"}
